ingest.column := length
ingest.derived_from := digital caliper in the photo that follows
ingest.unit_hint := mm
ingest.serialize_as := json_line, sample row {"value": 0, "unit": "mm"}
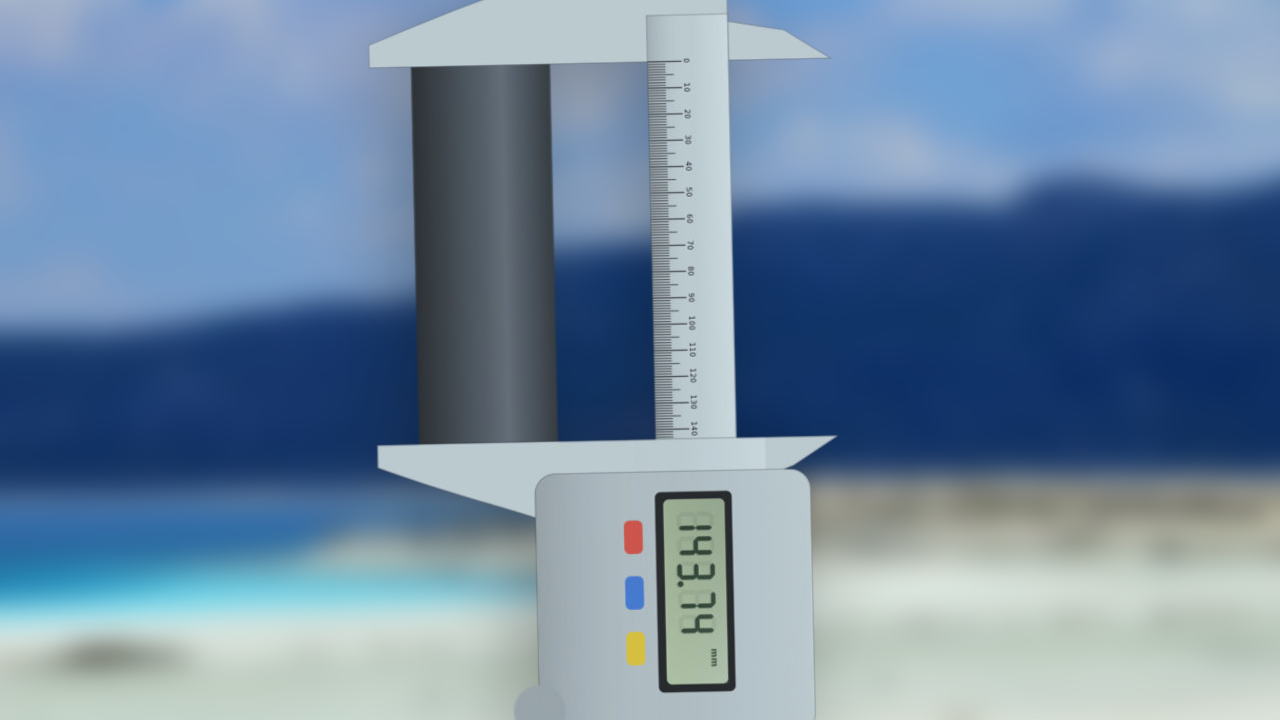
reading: {"value": 143.74, "unit": "mm"}
